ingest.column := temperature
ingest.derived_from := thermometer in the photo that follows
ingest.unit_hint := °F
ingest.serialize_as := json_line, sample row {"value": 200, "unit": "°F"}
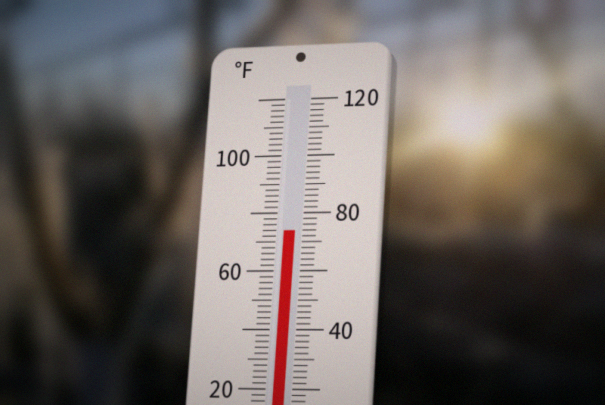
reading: {"value": 74, "unit": "°F"}
